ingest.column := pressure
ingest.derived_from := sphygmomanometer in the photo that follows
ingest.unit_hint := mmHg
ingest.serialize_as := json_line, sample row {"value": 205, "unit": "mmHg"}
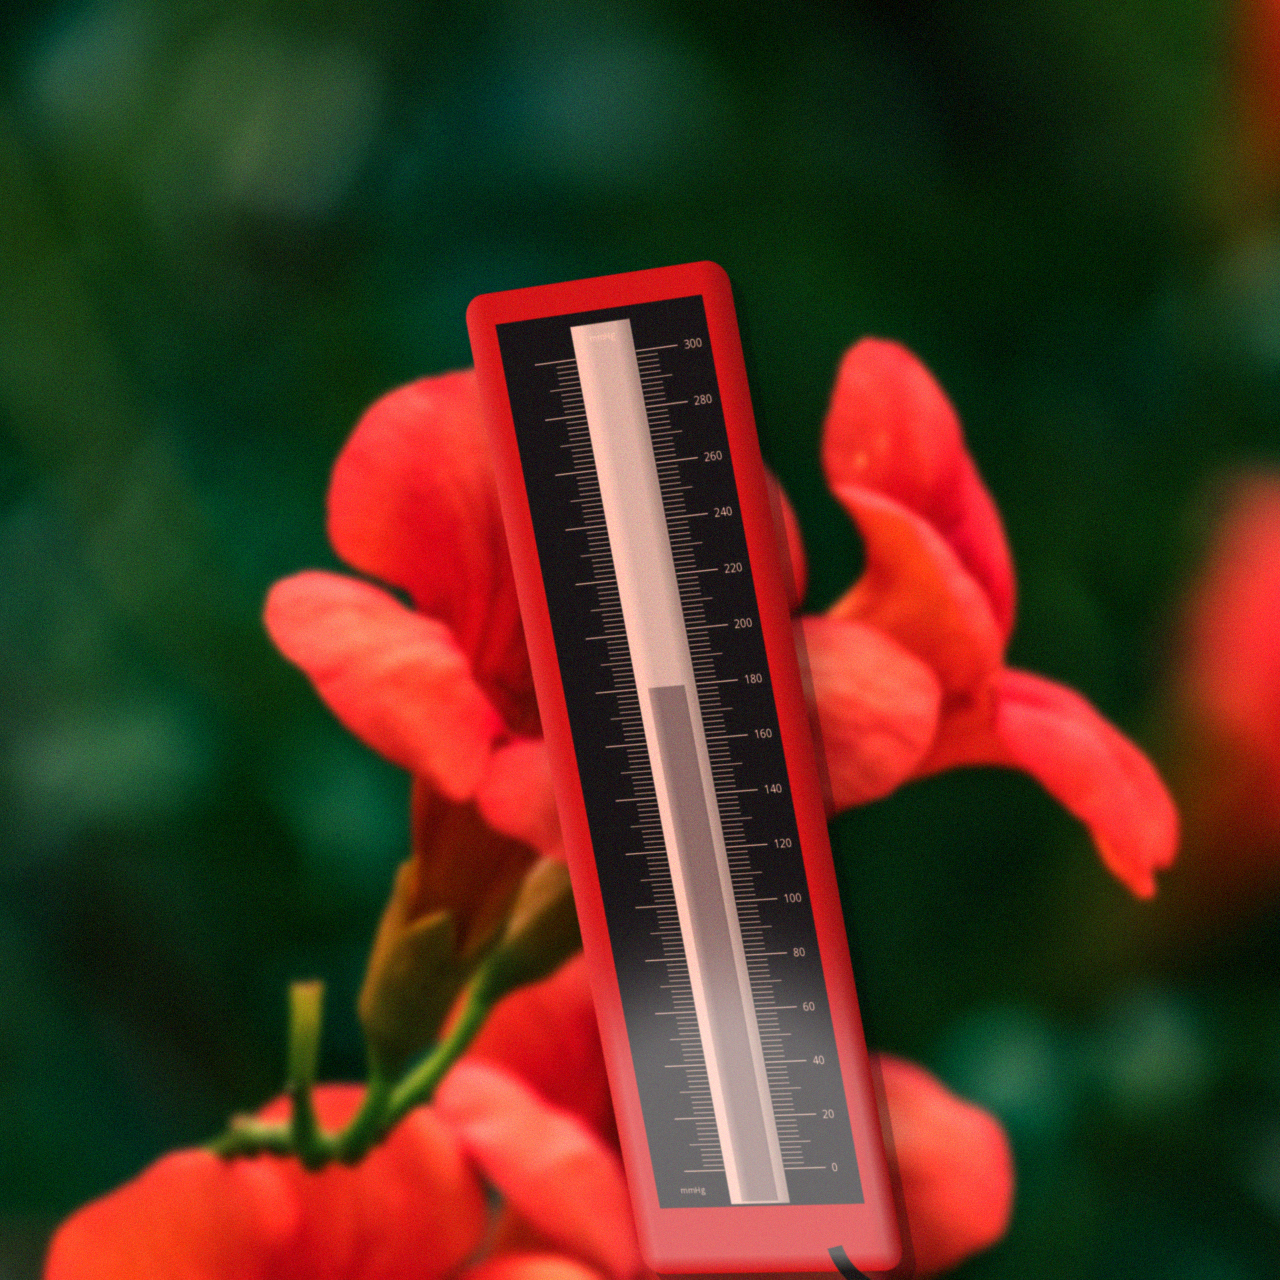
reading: {"value": 180, "unit": "mmHg"}
